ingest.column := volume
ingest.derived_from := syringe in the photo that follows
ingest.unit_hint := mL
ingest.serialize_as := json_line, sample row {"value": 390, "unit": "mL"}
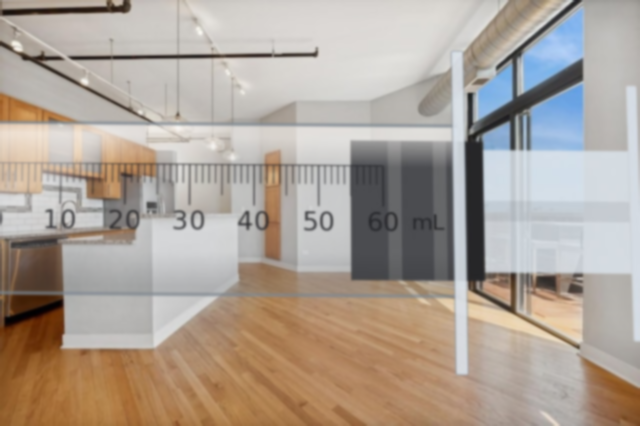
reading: {"value": 55, "unit": "mL"}
